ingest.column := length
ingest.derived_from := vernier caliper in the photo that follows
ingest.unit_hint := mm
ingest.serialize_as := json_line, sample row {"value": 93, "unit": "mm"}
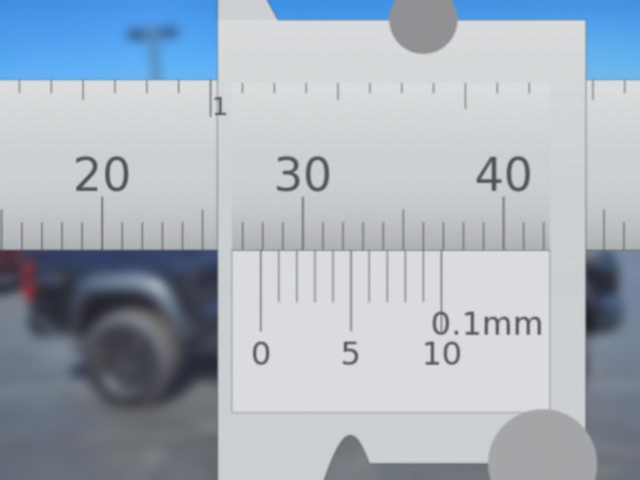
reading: {"value": 27.9, "unit": "mm"}
